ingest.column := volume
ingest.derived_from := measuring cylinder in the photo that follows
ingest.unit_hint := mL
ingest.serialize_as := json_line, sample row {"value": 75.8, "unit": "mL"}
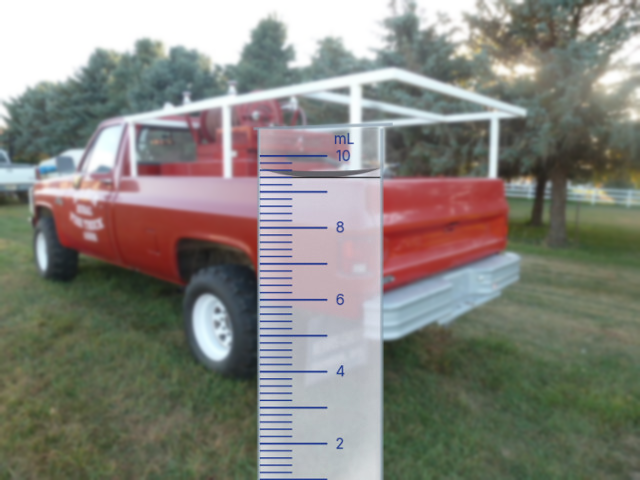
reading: {"value": 9.4, "unit": "mL"}
